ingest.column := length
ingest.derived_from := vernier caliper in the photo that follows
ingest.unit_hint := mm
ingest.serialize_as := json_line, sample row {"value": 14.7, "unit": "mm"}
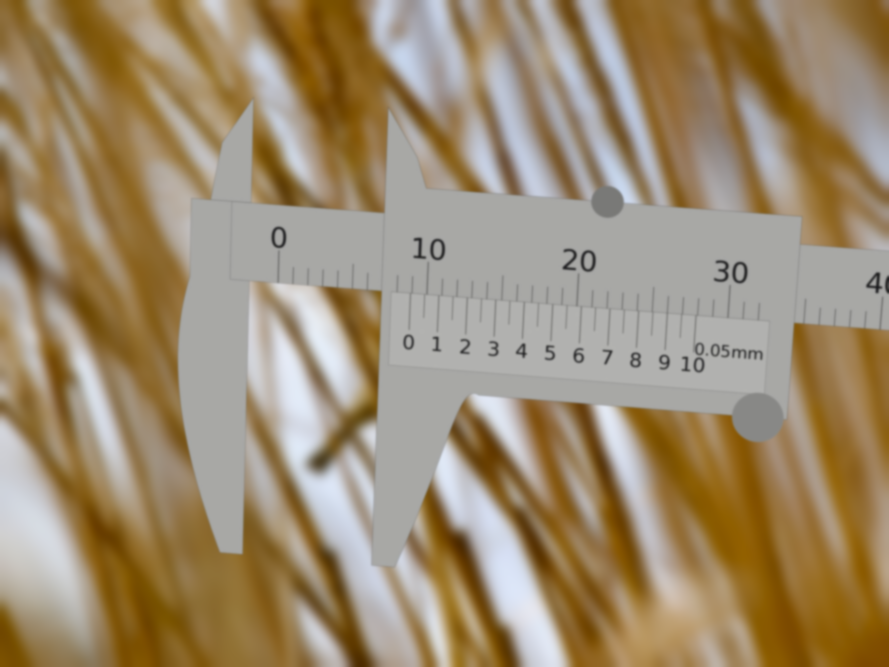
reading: {"value": 8.9, "unit": "mm"}
